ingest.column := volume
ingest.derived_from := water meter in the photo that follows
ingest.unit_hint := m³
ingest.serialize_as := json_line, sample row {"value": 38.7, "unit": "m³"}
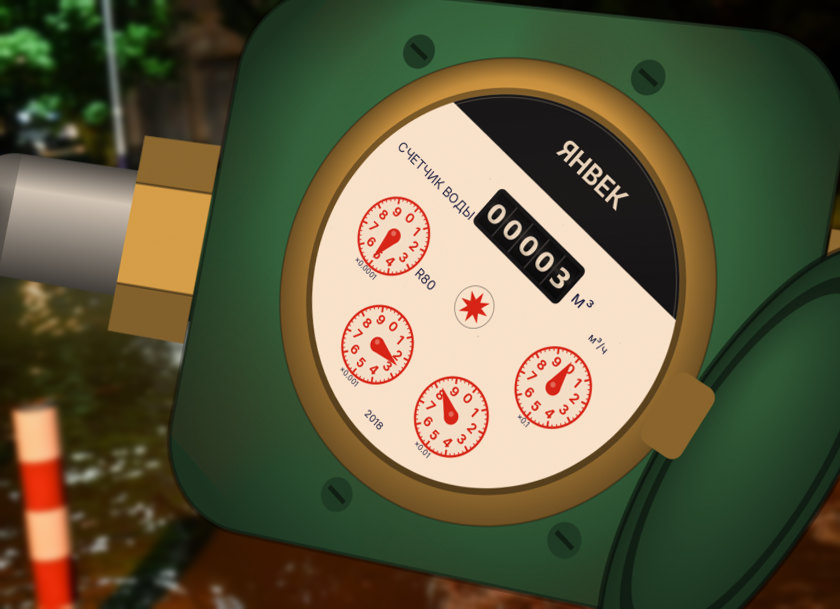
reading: {"value": 2.9825, "unit": "m³"}
